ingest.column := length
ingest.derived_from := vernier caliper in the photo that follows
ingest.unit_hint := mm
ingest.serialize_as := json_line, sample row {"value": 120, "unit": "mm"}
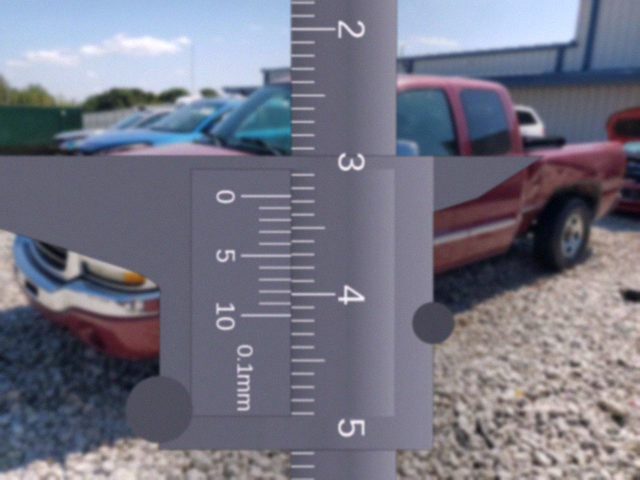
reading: {"value": 32.6, "unit": "mm"}
